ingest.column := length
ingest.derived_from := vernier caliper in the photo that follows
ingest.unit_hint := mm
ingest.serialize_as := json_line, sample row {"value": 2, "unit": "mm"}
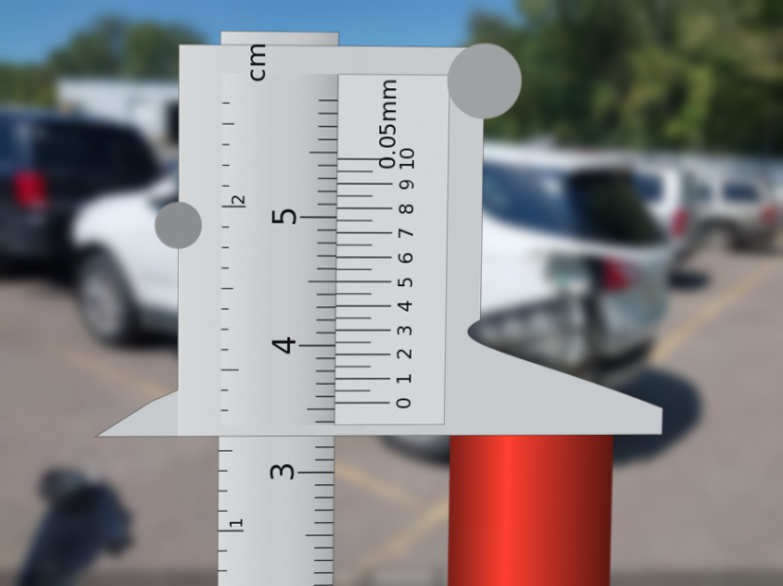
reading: {"value": 35.5, "unit": "mm"}
